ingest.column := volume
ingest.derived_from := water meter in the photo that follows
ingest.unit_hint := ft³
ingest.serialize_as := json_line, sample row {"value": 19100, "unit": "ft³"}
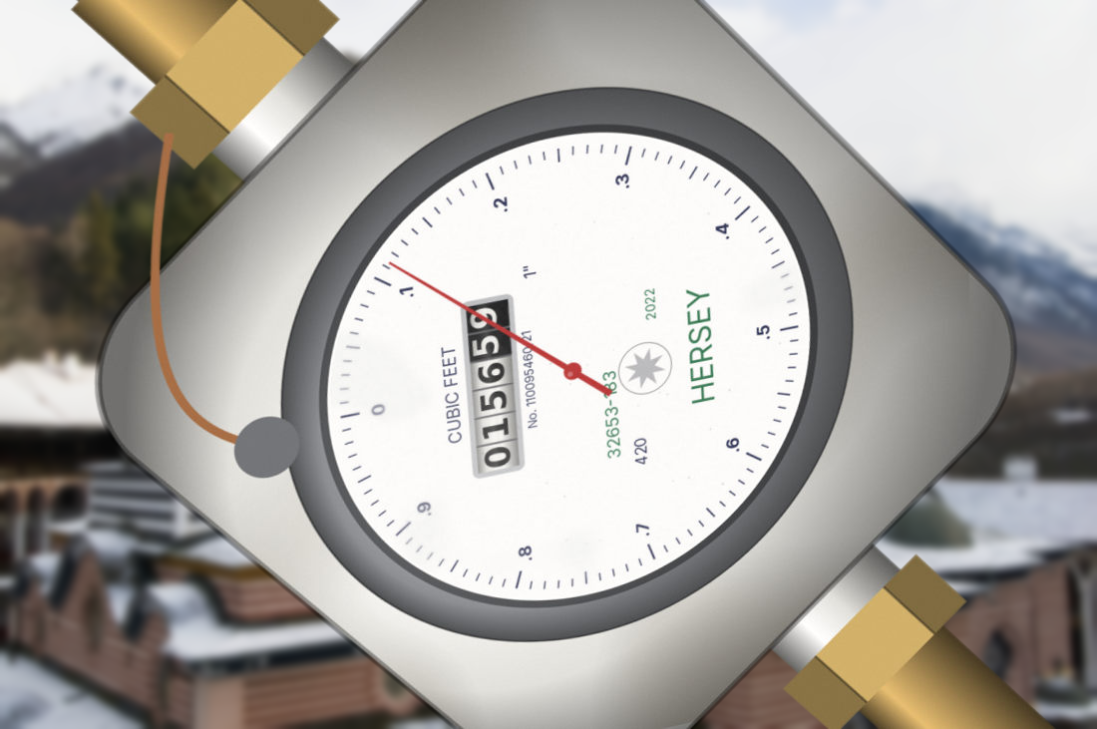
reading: {"value": 15659.11, "unit": "ft³"}
